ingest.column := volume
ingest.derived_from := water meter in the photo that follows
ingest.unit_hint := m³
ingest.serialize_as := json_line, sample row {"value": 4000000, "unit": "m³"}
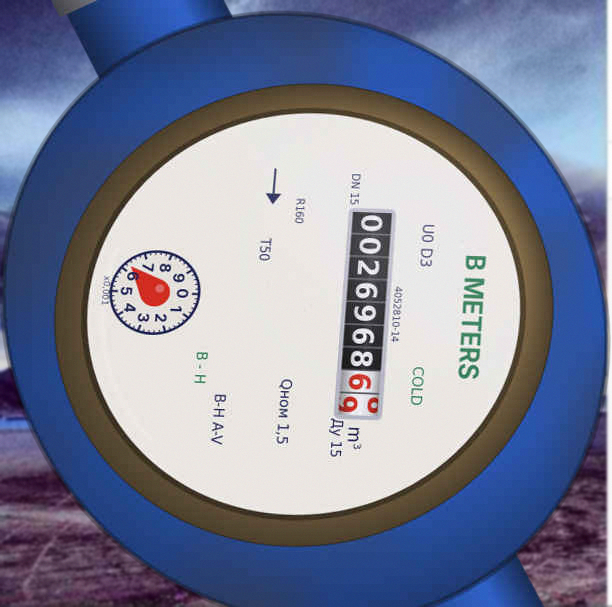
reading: {"value": 26968.686, "unit": "m³"}
